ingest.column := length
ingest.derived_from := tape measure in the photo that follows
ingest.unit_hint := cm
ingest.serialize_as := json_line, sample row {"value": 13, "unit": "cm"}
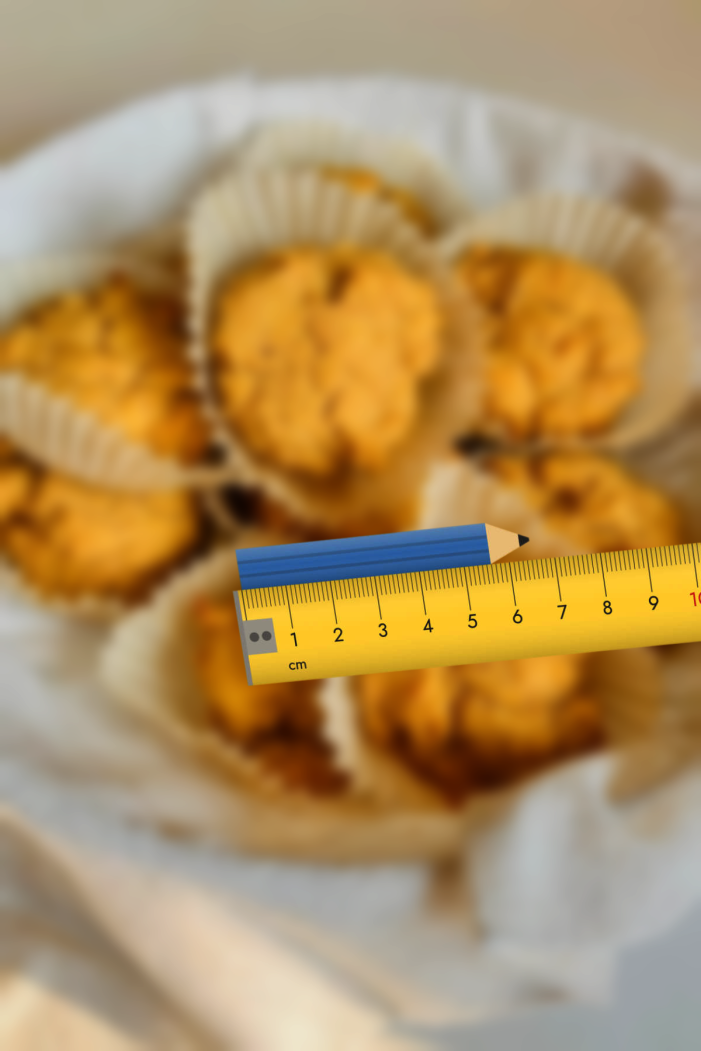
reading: {"value": 6.5, "unit": "cm"}
